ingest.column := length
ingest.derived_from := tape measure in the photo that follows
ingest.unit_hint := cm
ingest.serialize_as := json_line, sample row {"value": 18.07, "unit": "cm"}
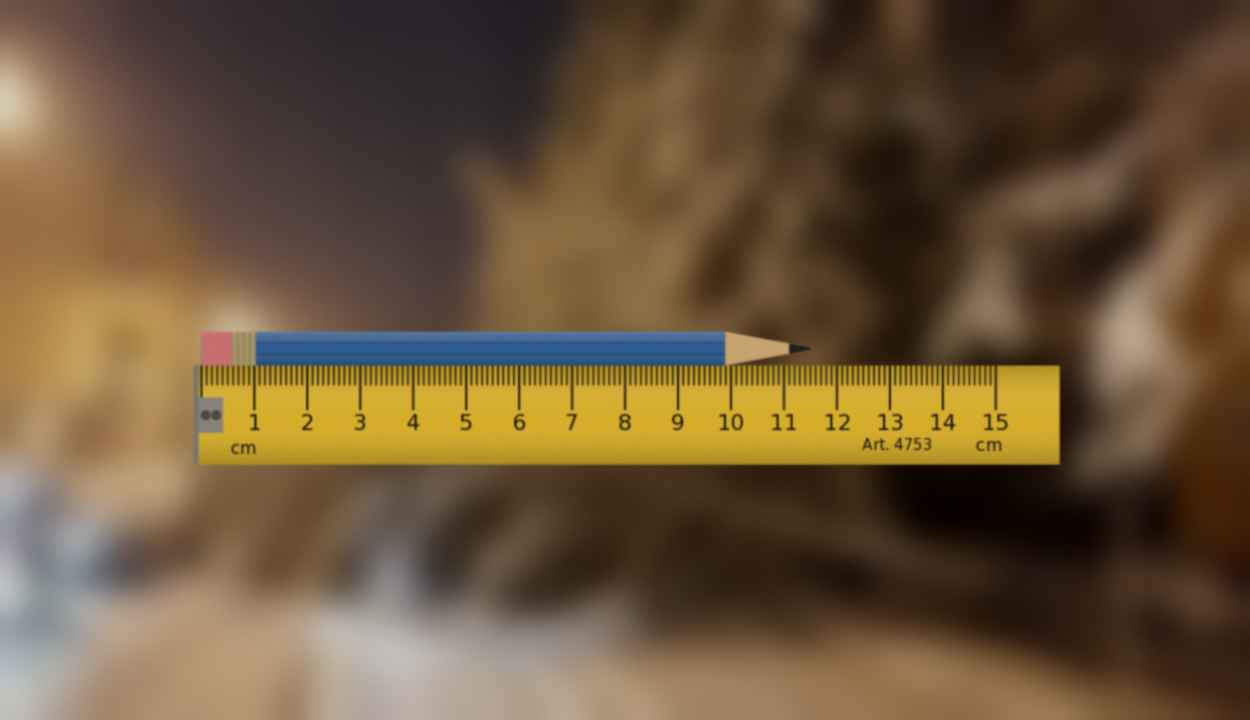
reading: {"value": 11.5, "unit": "cm"}
